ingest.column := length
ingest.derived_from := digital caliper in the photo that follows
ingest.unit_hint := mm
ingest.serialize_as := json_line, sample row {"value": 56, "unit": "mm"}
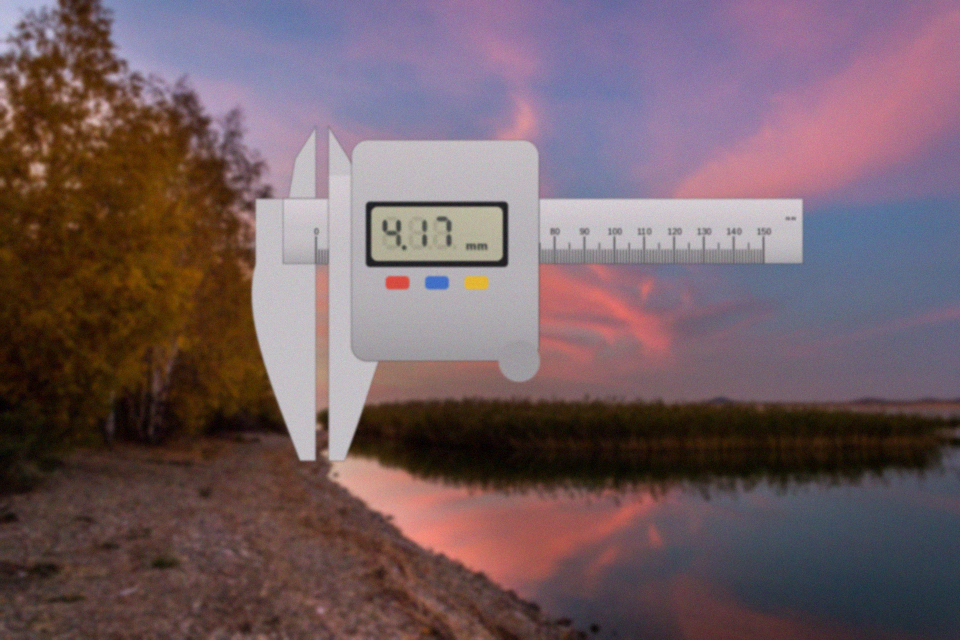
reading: {"value": 4.17, "unit": "mm"}
